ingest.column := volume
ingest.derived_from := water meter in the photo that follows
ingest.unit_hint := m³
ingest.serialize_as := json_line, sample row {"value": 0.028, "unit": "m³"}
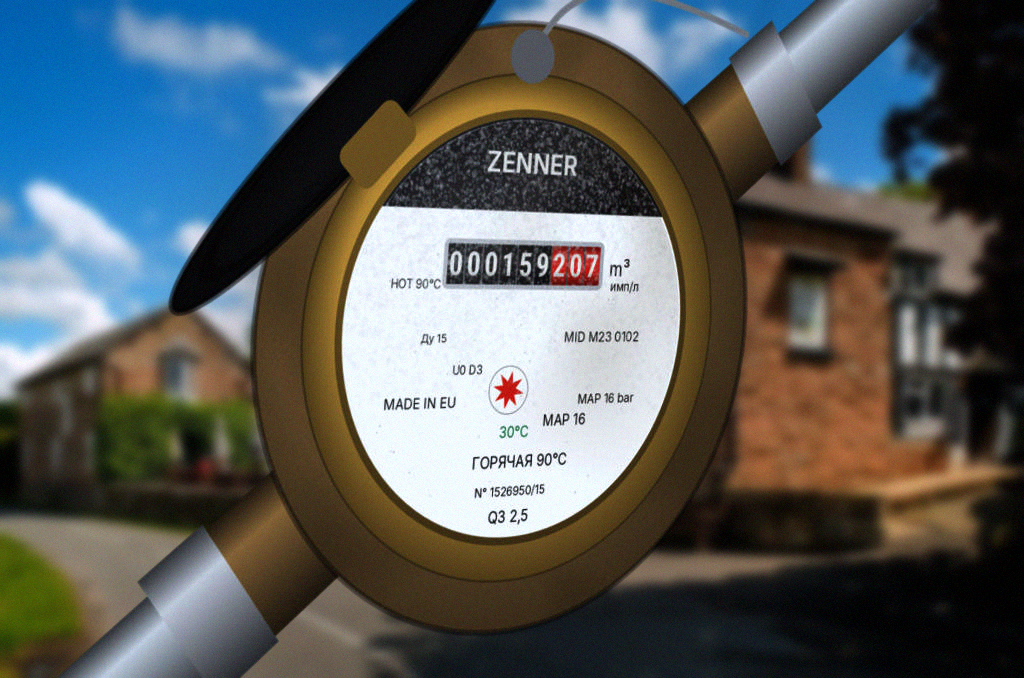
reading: {"value": 159.207, "unit": "m³"}
